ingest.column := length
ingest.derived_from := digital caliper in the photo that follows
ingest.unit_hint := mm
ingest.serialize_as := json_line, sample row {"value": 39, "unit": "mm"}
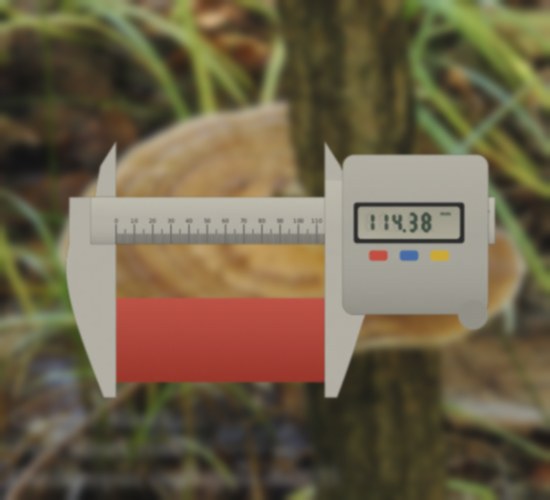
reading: {"value": 114.38, "unit": "mm"}
